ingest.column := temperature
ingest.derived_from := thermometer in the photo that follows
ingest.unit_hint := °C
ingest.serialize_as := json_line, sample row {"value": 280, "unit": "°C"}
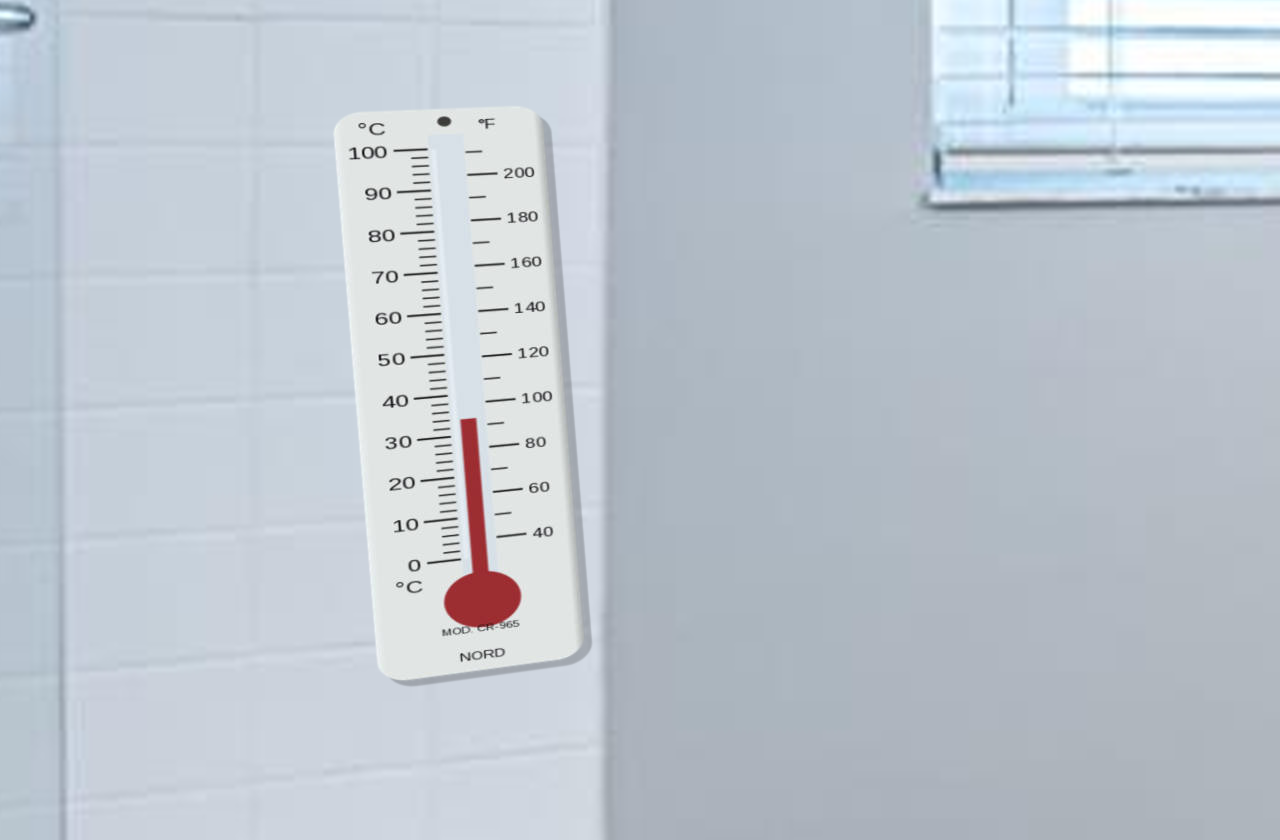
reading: {"value": 34, "unit": "°C"}
